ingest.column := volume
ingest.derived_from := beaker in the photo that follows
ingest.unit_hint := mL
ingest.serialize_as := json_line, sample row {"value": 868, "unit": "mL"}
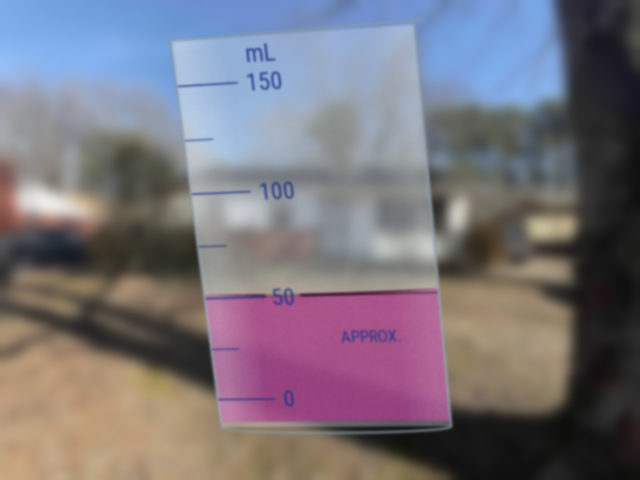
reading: {"value": 50, "unit": "mL"}
